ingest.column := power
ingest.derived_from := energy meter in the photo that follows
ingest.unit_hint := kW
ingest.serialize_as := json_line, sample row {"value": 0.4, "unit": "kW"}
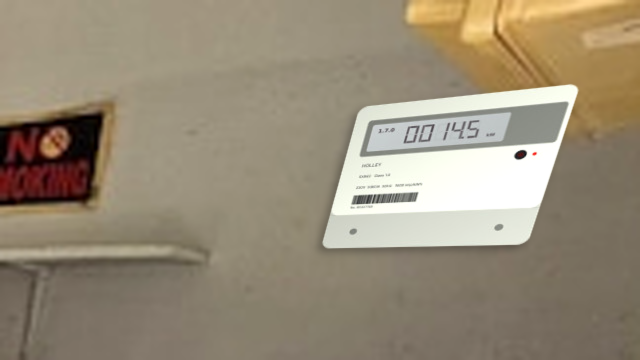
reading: {"value": 14.5, "unit": "kW"}
